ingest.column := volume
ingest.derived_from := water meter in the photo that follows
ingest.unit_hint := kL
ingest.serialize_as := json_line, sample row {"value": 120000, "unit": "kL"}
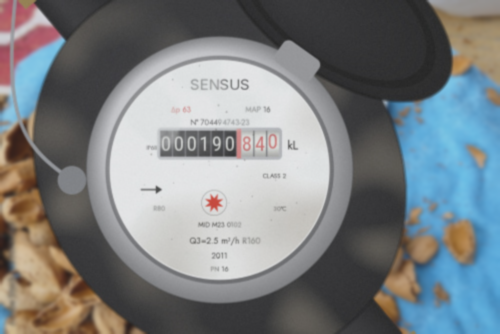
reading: {"value": 190.840, "unit": "kL"}
